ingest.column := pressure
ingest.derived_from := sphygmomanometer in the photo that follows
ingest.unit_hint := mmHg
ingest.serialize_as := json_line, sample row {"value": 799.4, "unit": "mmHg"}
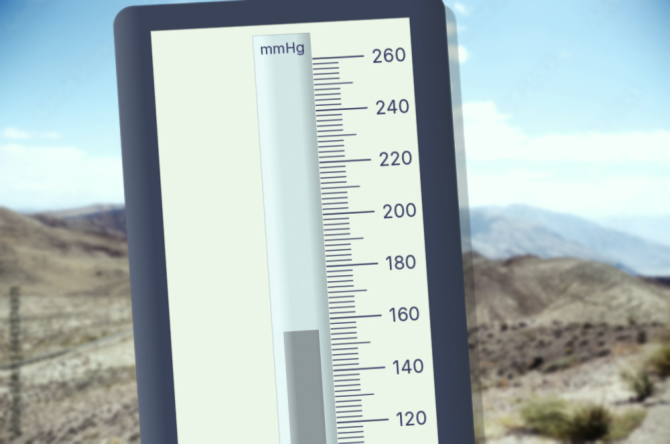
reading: {"value": 156, "unit": "mmHg"}
